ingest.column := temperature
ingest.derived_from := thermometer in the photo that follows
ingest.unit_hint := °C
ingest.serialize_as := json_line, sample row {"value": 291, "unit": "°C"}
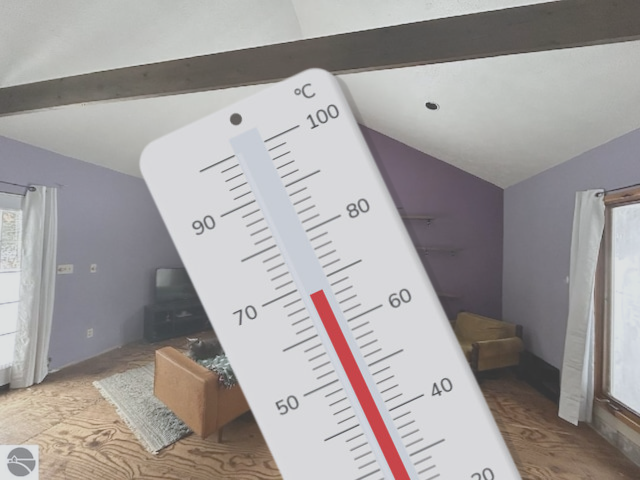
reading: {"value": 68, "unit": "°C"}
